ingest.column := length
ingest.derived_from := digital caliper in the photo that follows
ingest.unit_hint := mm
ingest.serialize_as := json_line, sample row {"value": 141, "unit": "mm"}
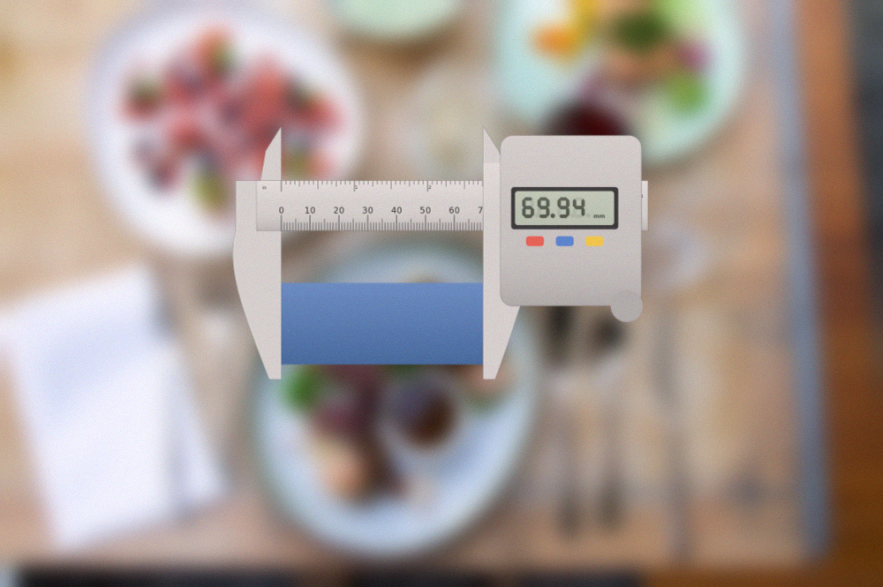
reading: {"value": 69.94, "unit": "mm"}
